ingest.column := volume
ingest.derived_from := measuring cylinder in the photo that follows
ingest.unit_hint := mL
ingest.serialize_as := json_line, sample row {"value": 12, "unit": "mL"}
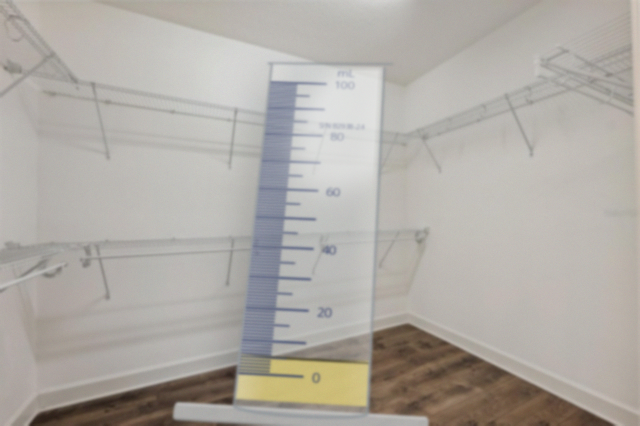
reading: {"value": 5, "unit": "mL"}
